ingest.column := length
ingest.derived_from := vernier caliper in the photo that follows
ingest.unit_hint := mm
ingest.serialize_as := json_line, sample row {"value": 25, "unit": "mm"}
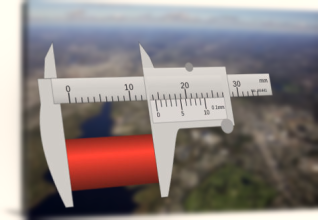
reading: {"value": 14.4, "unit": "mm"}
